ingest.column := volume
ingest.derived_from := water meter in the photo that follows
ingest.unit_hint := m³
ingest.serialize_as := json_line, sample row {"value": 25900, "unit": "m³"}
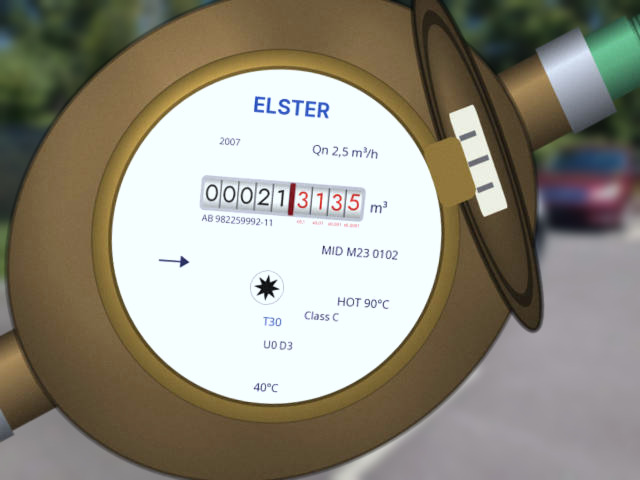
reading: {"value": 21.3135, "unit": "m³"}
